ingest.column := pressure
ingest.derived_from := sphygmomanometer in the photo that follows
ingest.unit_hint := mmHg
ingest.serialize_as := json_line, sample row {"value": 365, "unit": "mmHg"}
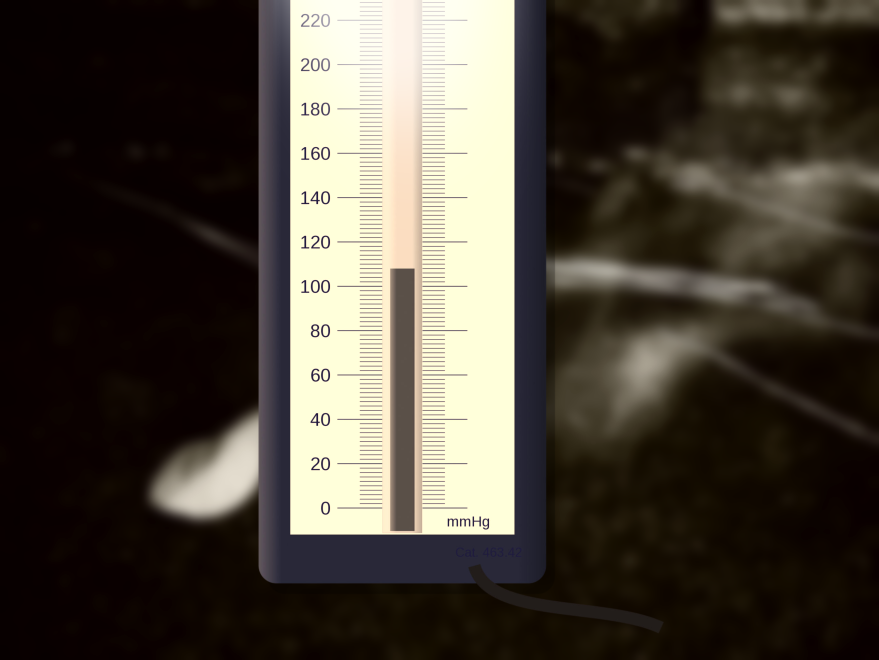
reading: {"value": 108, "unit": "mmHg"}
